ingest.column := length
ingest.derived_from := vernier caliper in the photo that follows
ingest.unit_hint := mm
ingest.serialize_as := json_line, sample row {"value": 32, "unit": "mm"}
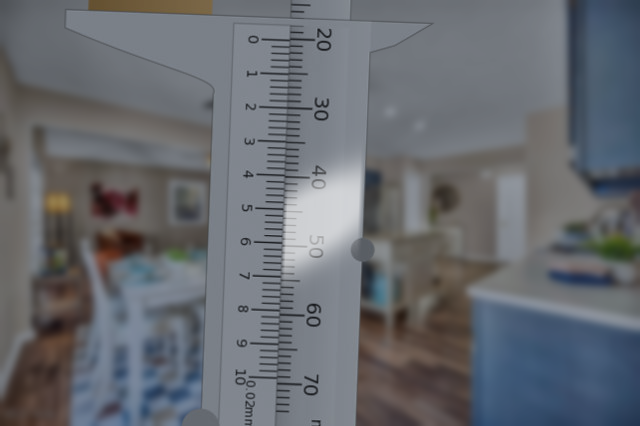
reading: {"value": 20.2, "unit": "mm"}
